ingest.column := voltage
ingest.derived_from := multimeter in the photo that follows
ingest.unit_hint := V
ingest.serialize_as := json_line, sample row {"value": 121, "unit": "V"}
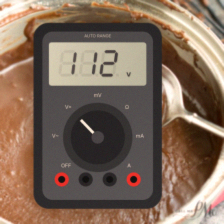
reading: {"value": 112, "unit": "V"}
